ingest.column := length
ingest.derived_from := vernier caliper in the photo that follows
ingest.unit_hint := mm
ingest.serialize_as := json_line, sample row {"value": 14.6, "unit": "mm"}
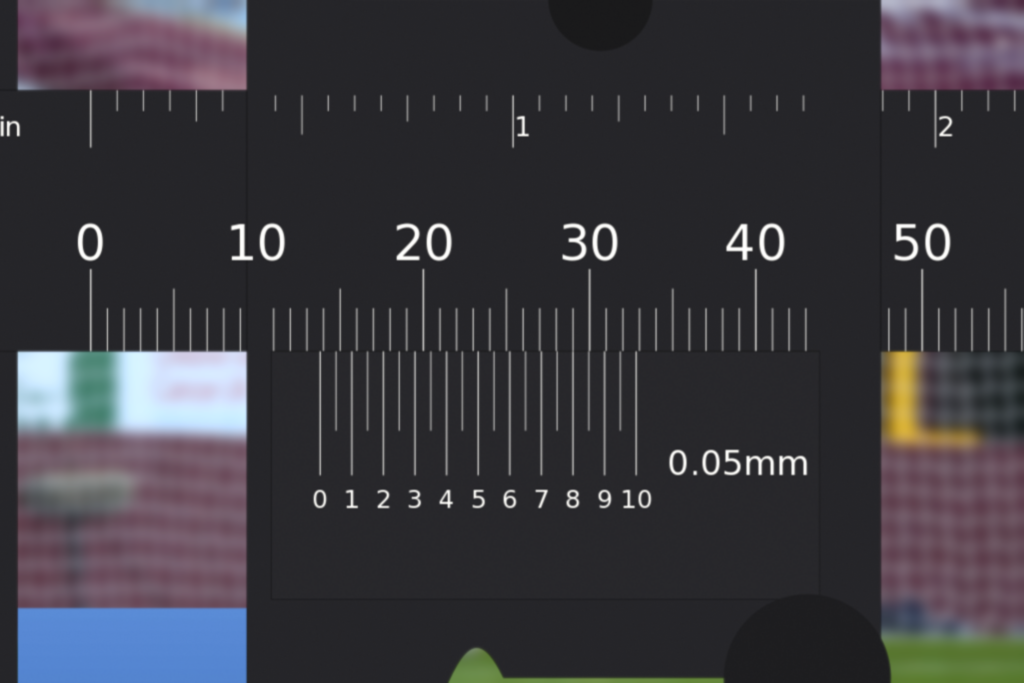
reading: {"value": 13.8, "unit": "mm"}
